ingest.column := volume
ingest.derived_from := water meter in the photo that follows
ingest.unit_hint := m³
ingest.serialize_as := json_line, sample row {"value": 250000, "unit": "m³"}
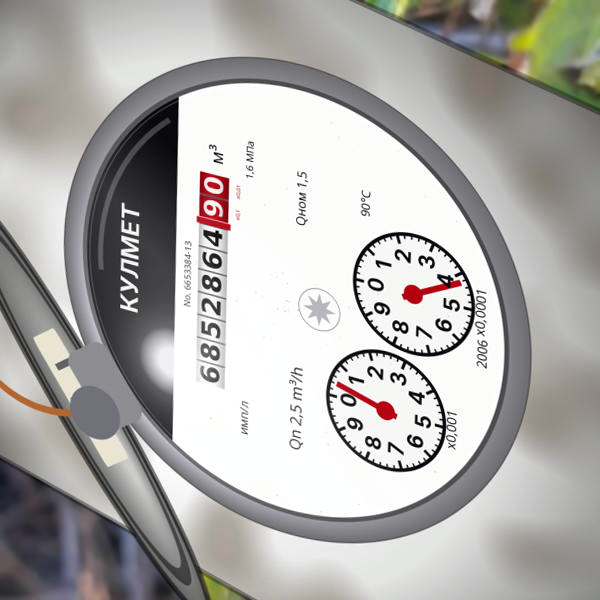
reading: {"value": 6852864.9004, "unit": "m³"}
